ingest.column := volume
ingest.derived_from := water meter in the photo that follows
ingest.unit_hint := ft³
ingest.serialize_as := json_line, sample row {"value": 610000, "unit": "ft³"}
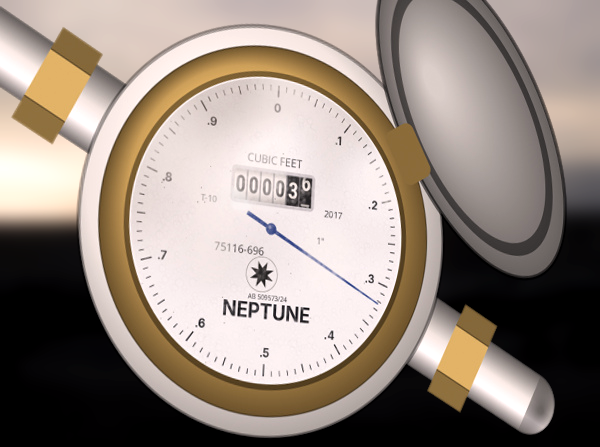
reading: {"value": 36.32, "unit": "ft³"}
